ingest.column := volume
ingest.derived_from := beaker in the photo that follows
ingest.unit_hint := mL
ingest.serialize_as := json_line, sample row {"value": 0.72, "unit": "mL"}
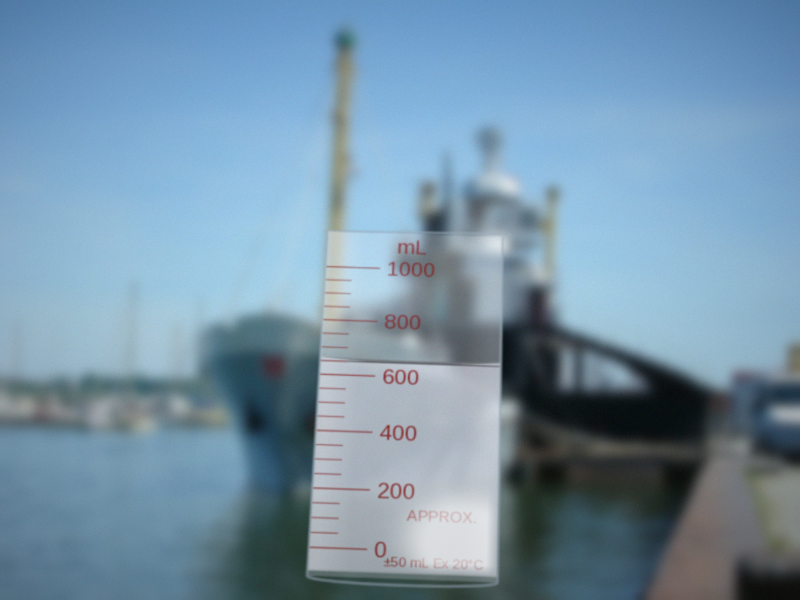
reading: {"value": 650, "unit": "mL"}
